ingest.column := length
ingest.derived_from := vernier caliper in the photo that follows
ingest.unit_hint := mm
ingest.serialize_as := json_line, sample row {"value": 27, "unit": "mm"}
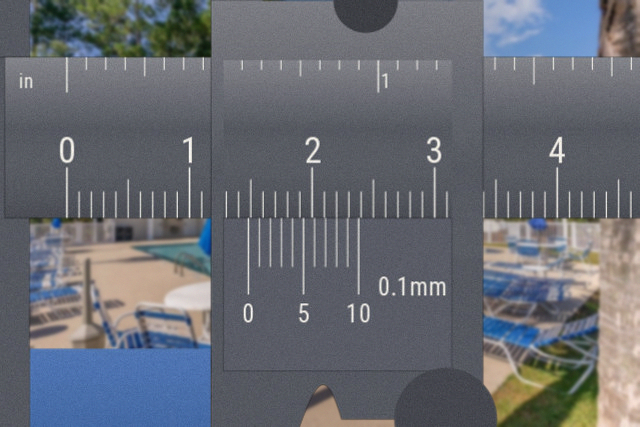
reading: {"value": 14.8, "unit": "mm"}
